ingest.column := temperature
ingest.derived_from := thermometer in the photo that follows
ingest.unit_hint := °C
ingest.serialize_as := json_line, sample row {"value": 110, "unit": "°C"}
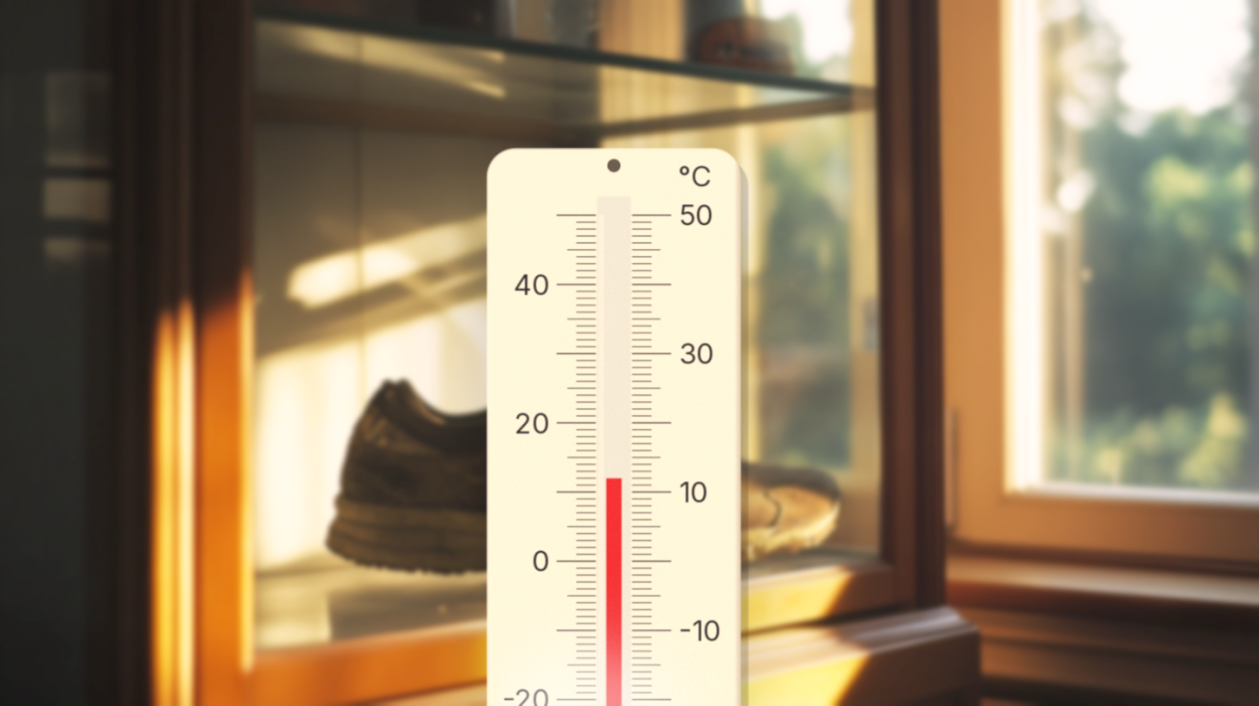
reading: {"value": 12, "unit": "°C"}
